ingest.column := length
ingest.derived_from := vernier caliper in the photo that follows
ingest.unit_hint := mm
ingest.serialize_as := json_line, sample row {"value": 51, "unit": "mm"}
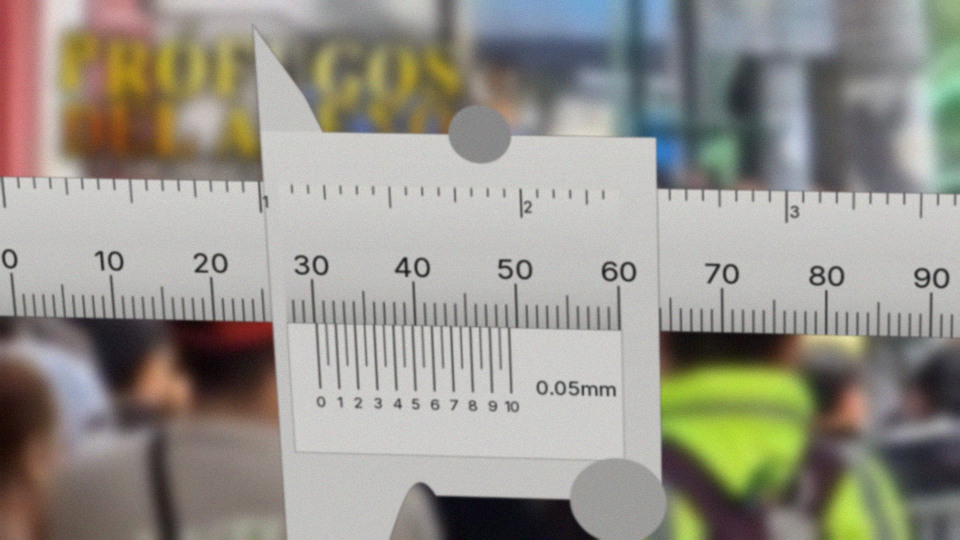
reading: {"value": 30.2, "unit": "mm"}
